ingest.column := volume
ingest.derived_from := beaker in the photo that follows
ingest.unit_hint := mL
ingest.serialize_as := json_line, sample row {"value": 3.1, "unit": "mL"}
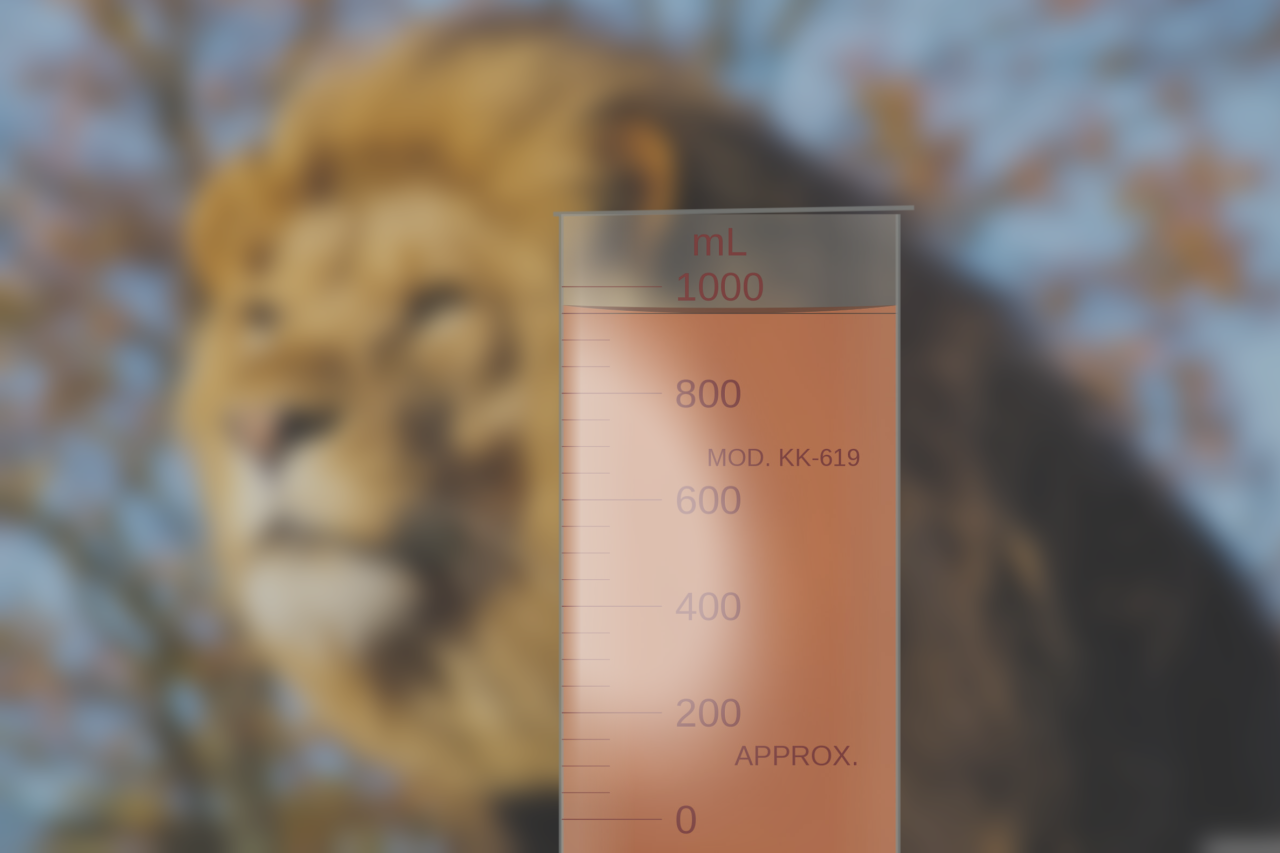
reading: {"value": 950, "unit": "mL"}
